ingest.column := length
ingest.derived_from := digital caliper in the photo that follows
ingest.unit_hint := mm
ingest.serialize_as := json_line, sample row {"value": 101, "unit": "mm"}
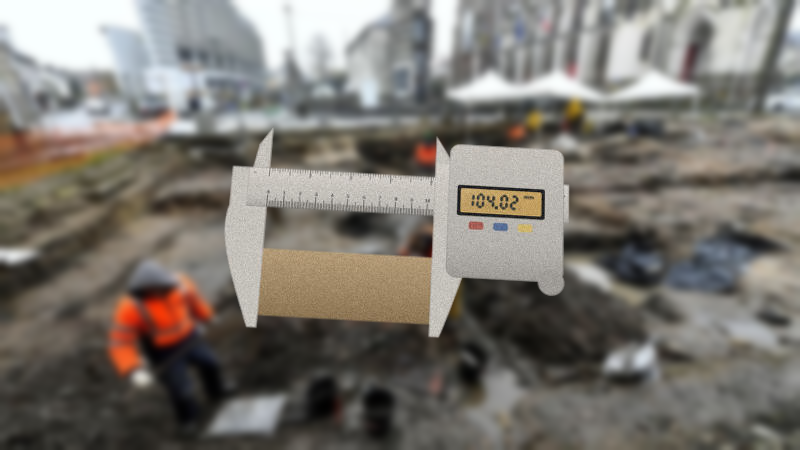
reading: {"value": 104.02, "unit": "mm"}
